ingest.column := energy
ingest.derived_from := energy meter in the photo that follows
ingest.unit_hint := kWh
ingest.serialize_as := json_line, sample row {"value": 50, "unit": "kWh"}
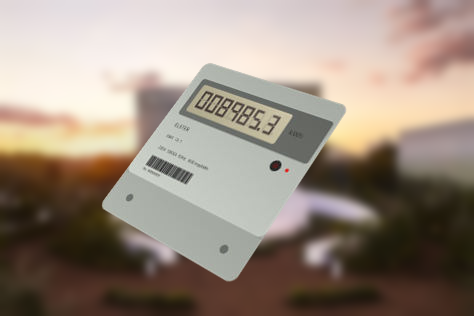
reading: {"value": 8985.3, "unit": "kWh"}
